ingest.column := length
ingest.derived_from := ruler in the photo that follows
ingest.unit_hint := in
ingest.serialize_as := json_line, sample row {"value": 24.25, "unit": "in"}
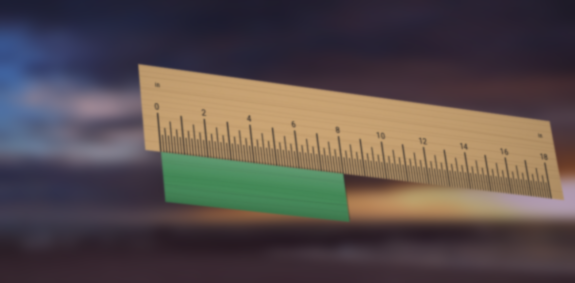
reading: {"value": 8, "unit": "in"}
